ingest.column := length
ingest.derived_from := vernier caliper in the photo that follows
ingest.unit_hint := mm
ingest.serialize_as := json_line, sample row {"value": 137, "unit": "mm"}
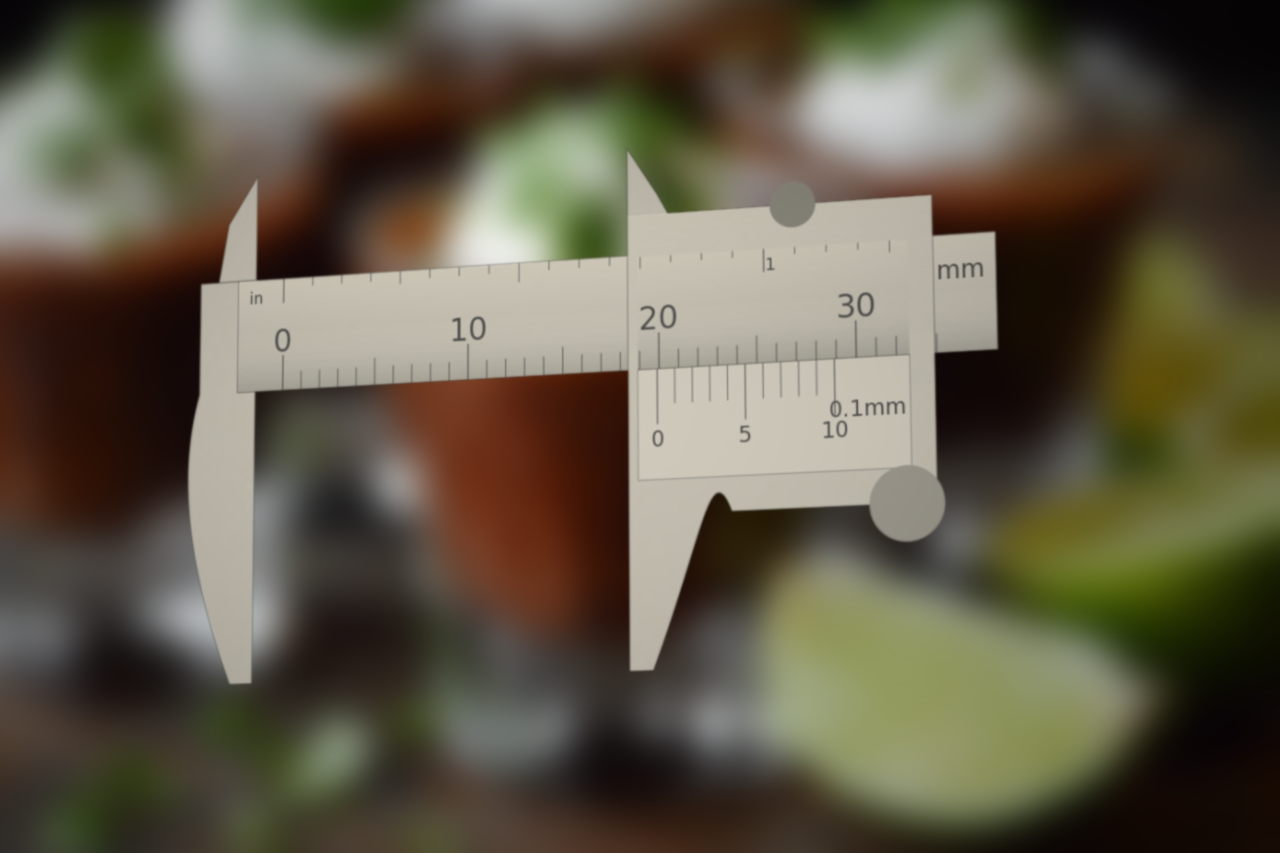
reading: {"value": 19.9, "unit": "mm"}
